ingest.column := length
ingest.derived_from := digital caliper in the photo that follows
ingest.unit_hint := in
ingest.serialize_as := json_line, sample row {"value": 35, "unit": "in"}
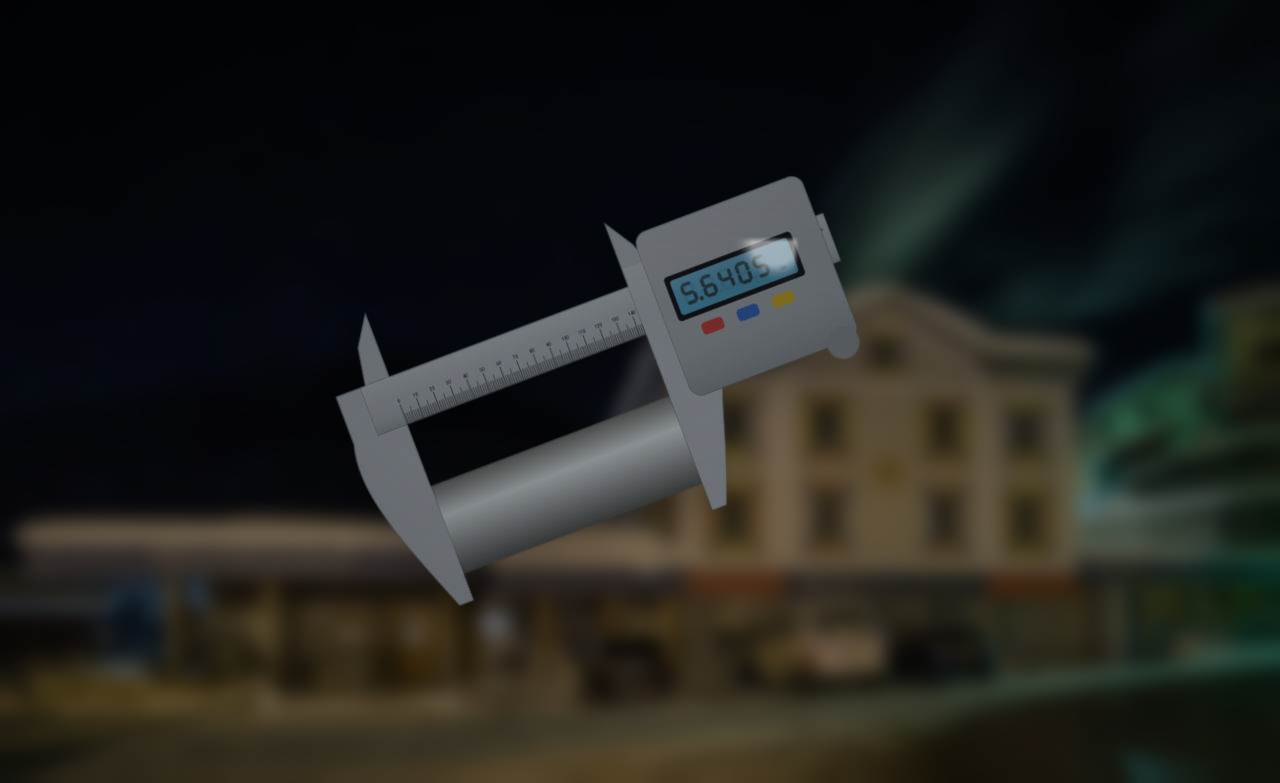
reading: {"value": 5.6405, "unit": "in"}
